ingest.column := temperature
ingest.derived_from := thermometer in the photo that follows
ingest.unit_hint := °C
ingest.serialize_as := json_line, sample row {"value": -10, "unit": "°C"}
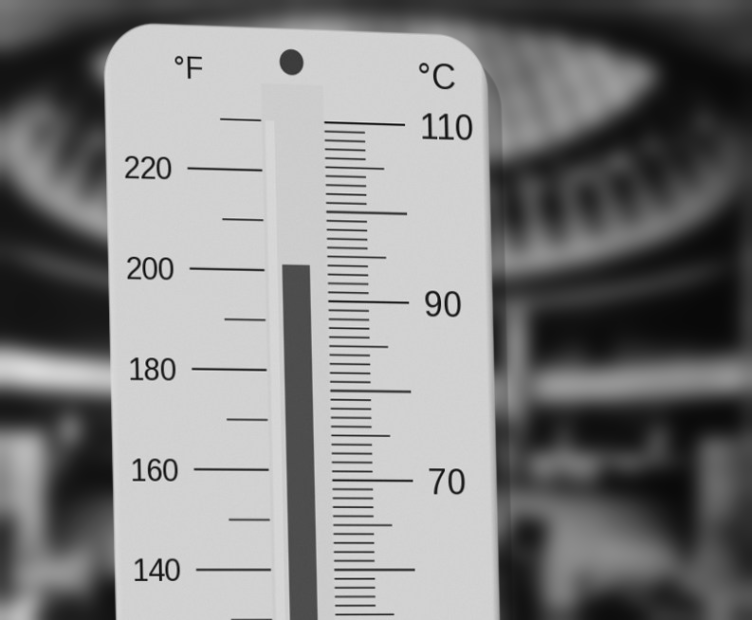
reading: {"value": 94, "unit": "°C"}
